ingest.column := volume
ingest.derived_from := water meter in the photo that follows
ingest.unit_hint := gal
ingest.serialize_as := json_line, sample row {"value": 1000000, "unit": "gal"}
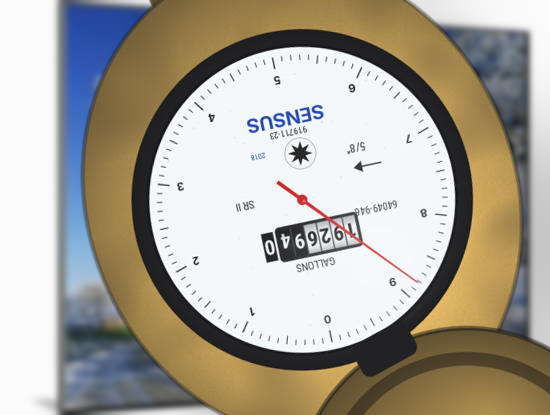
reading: {"value": 1926938.8, "unit": "gal"}
